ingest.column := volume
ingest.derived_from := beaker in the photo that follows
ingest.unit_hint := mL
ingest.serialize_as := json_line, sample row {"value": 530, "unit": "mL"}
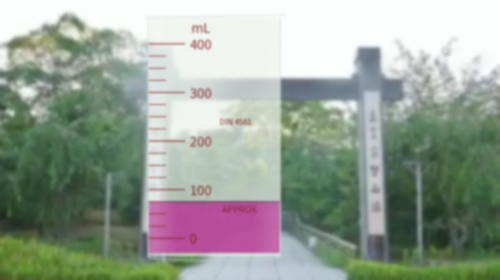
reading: {"value": 75, "unit": "mL"}
